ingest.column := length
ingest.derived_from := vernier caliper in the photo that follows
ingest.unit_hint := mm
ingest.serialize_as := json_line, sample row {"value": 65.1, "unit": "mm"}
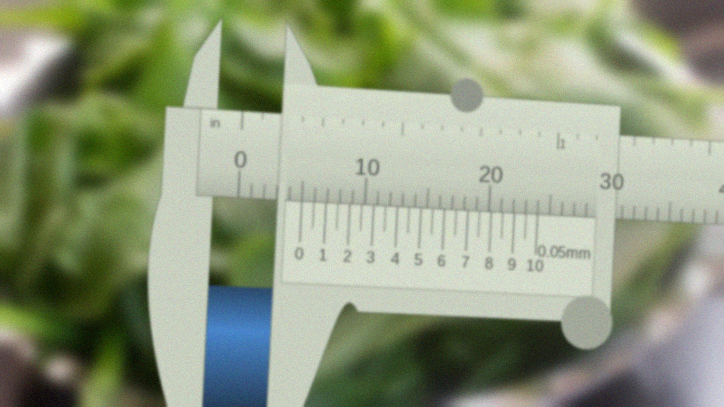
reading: {"value": 5.0, "unit": "mm"}
